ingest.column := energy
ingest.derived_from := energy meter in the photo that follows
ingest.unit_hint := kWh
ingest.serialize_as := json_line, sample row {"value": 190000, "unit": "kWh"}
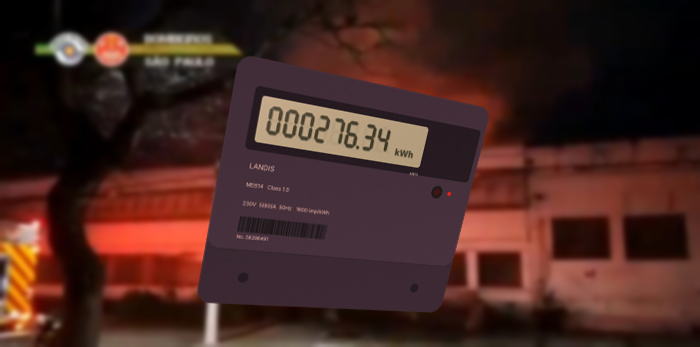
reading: {"value": 276.34, "unit": "kWh"}
